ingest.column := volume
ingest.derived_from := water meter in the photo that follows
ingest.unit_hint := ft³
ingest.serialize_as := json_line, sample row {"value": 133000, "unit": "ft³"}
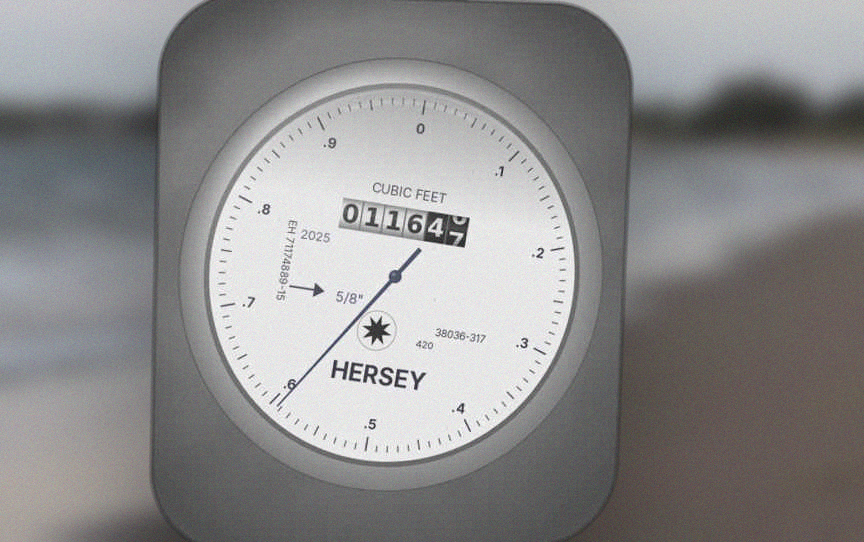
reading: {"value": 11646.59, "unit": "ft³"}
